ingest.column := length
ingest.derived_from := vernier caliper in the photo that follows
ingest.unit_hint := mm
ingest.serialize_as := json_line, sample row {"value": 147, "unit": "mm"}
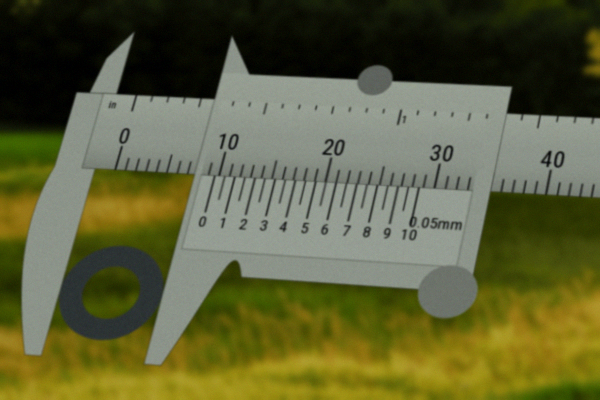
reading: {"value": 9.6, "unit": "mm"}
